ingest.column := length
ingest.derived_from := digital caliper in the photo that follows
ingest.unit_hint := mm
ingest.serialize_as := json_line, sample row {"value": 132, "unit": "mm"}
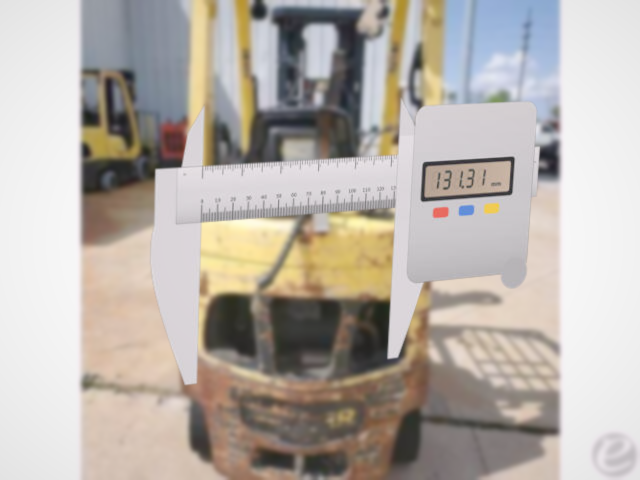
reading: {"value": 131.31, "unit": "mm"}
